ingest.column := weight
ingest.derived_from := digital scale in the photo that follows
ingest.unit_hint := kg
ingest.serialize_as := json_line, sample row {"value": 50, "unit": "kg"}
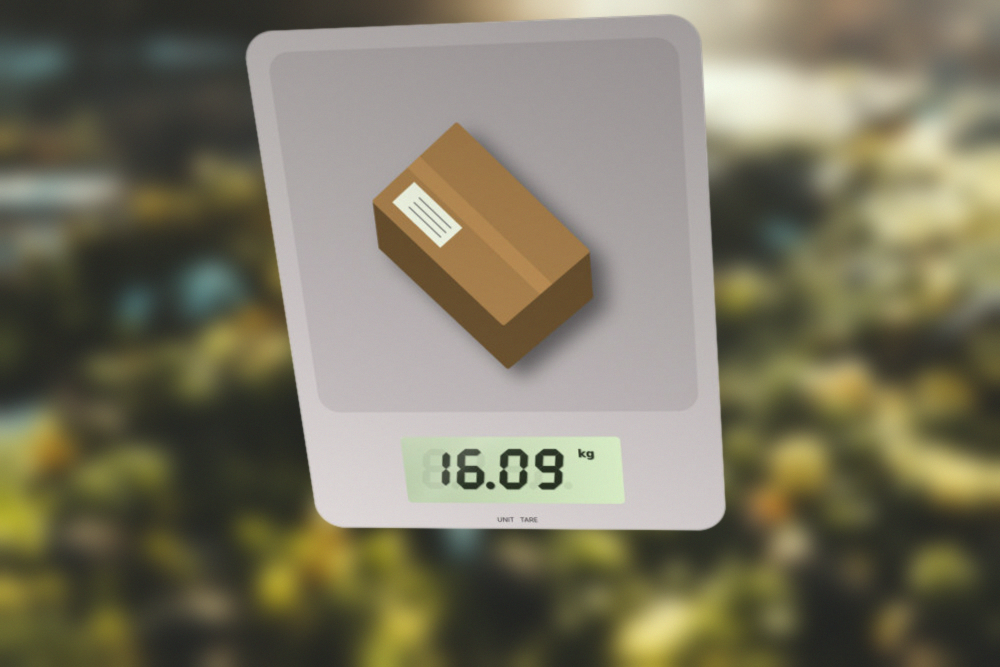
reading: {"value": 16.09, "unit": "kg"}
